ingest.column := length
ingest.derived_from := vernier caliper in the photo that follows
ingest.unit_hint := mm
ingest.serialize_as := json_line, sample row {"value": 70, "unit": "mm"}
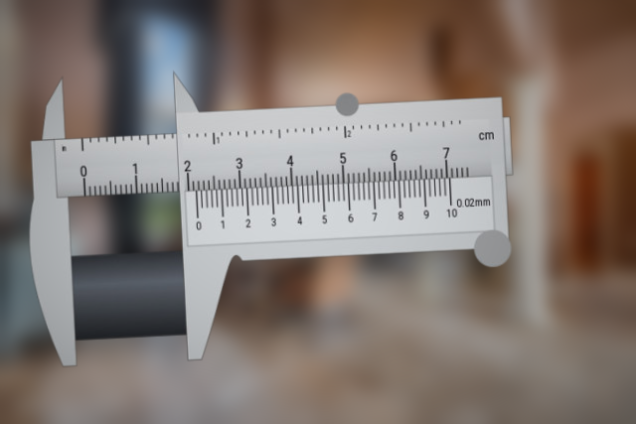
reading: {"value": 21.5, "unit": "mm"}
